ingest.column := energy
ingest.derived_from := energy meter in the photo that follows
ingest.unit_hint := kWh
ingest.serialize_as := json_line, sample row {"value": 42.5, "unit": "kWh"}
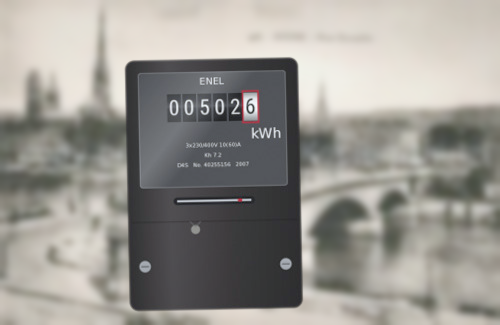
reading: {"value": 502.6, "unit": "kWh"}
